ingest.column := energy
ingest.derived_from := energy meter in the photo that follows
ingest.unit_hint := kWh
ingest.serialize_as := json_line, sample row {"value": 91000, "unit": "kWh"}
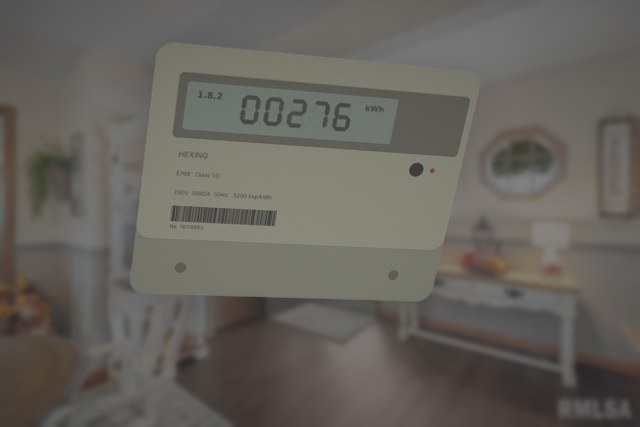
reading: {"value": 276, "unit": "kWh"}
